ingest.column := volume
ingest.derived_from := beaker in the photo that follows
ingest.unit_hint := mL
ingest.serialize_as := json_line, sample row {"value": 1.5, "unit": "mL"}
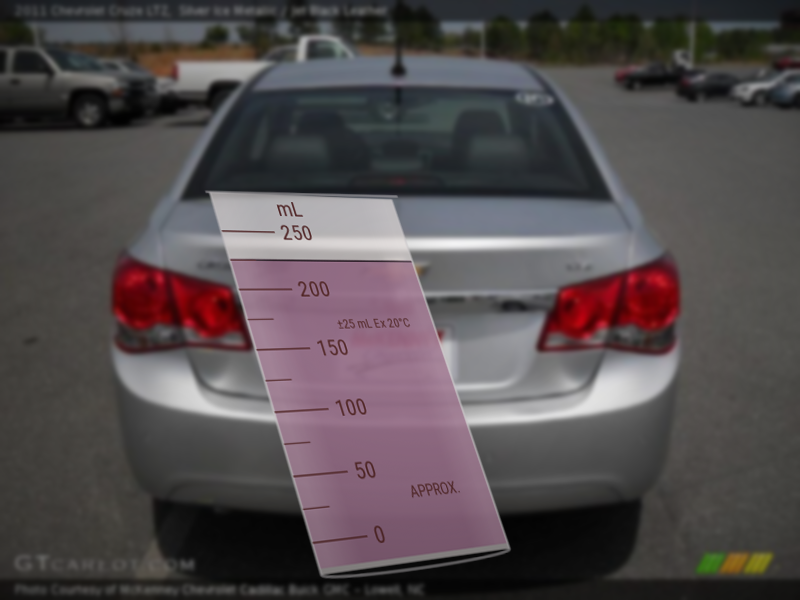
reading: {"value": 225, "unit": "mL"}
